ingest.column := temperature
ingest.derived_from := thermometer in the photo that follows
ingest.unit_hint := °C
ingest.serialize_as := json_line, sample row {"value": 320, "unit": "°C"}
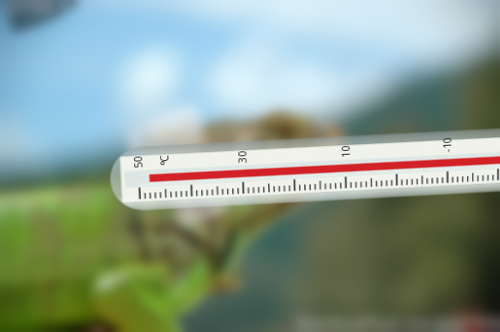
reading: {"value": 48, "unit": "°C"}
